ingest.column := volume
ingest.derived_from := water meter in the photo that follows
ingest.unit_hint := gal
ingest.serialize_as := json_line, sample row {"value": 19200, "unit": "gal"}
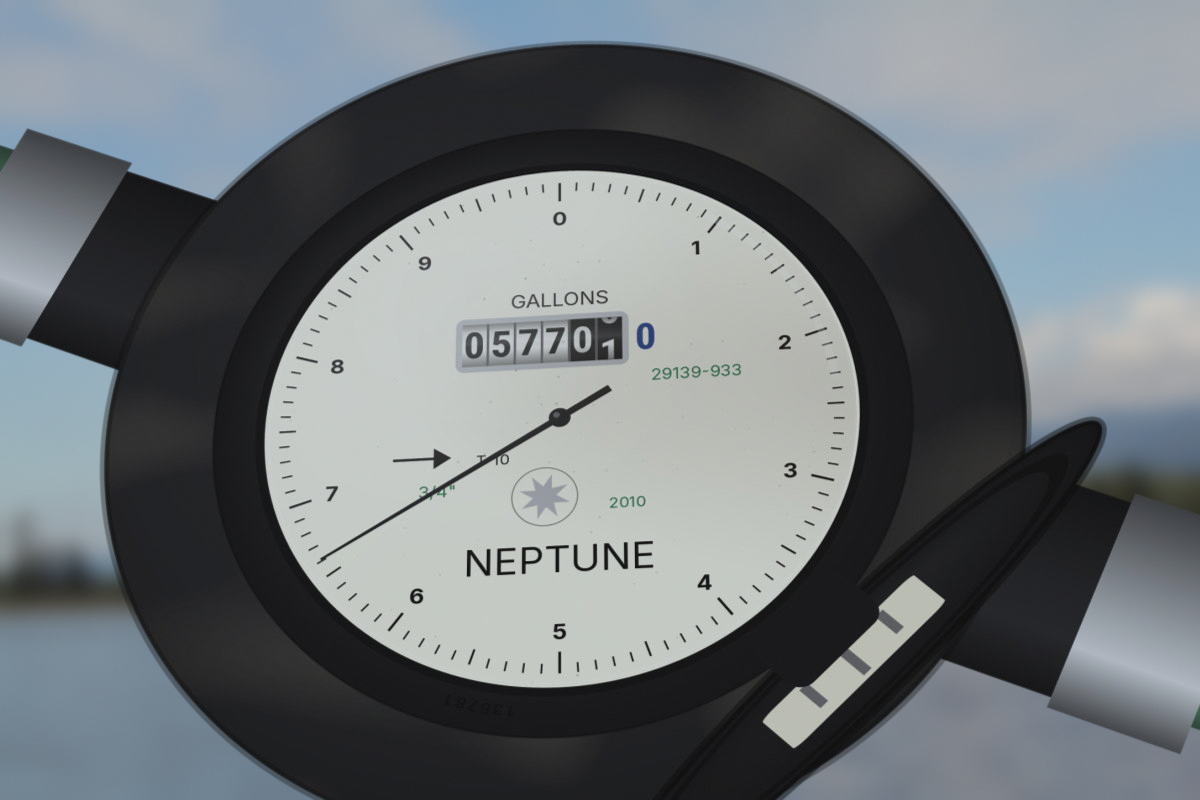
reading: {"value": 577006.6, "unit": "gal"}
